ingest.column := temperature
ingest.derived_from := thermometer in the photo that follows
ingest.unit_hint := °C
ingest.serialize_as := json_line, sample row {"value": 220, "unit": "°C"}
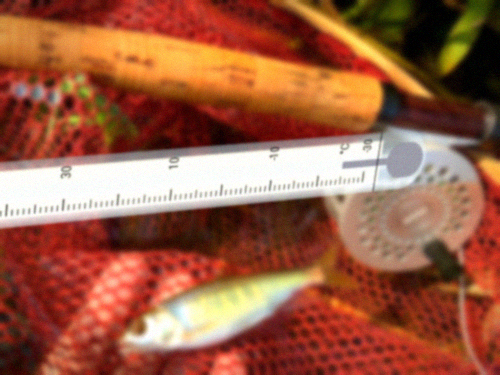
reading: {"value": -25, "unit": "°C"}
